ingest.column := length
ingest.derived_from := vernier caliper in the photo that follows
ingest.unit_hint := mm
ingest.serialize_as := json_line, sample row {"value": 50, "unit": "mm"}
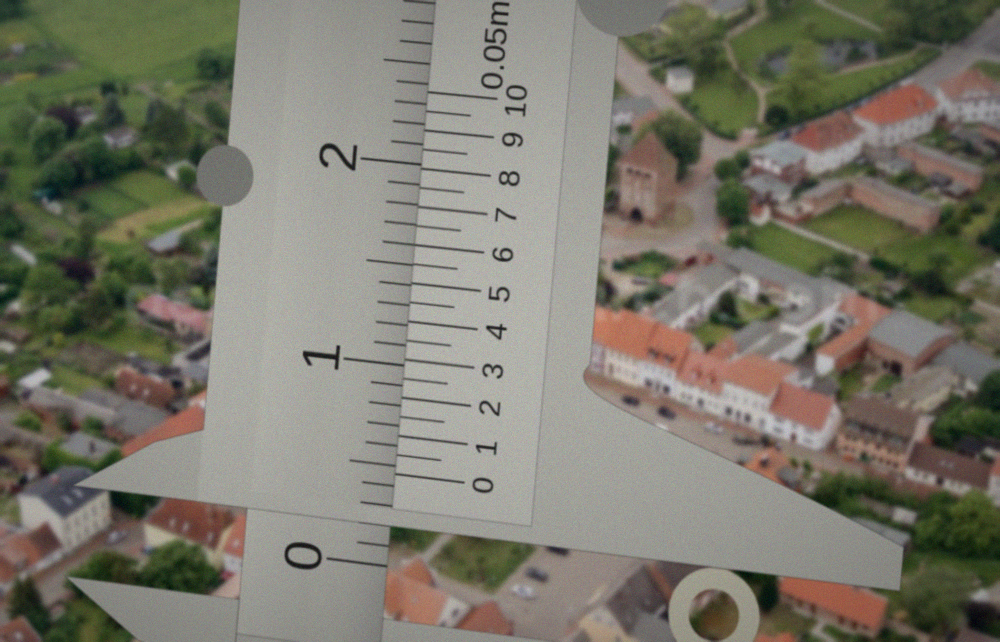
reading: {"value": 4.6, "unit": "mm"}
